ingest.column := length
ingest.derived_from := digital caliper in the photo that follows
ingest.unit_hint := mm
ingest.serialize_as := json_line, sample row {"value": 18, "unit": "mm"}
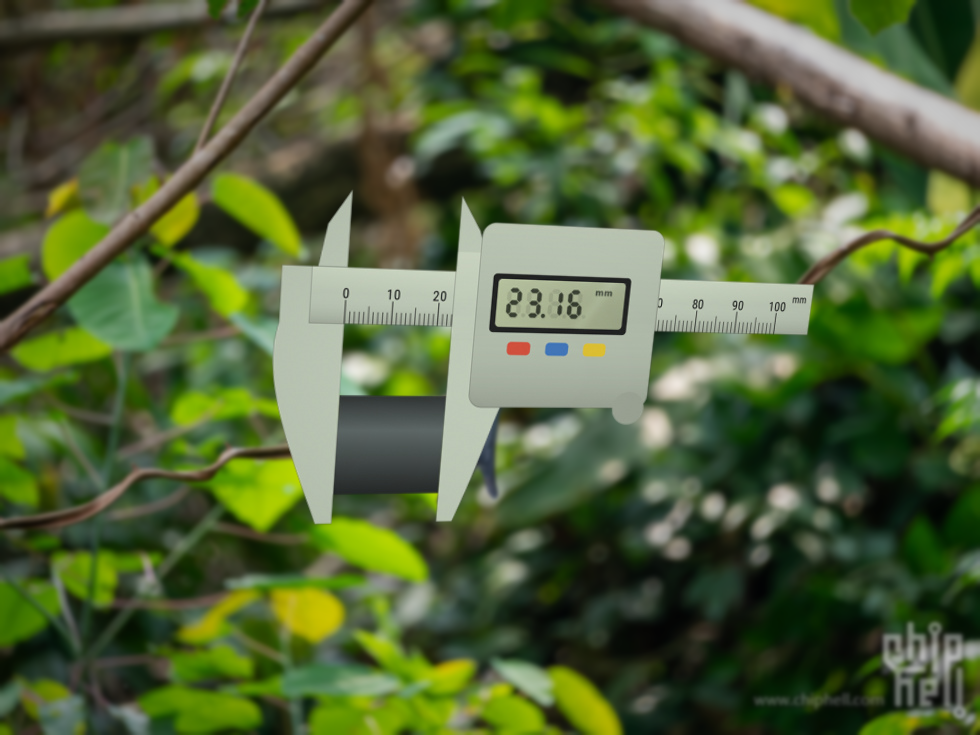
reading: {"value": 23.16, "unit": "mm"}
